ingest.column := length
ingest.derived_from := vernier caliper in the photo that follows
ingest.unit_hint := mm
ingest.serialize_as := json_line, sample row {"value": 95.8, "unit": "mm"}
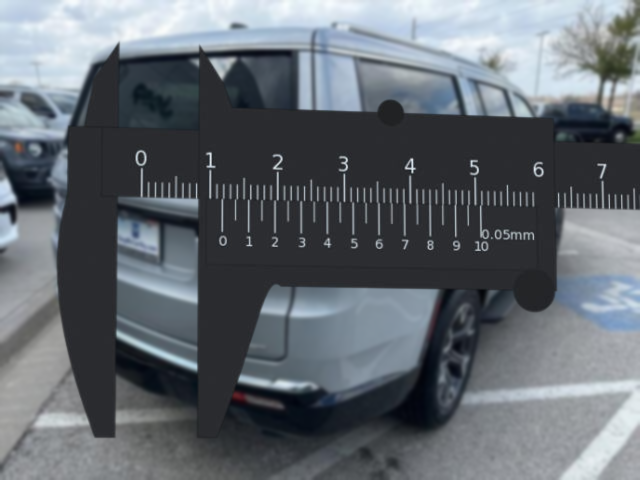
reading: {"value": 11.8, "unit": "mm"}
